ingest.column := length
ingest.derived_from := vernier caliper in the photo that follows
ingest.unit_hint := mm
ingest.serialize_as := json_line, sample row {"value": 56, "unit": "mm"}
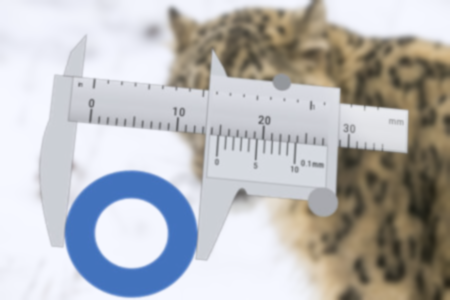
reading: {"value": 14.8, "unit": "mm"}
